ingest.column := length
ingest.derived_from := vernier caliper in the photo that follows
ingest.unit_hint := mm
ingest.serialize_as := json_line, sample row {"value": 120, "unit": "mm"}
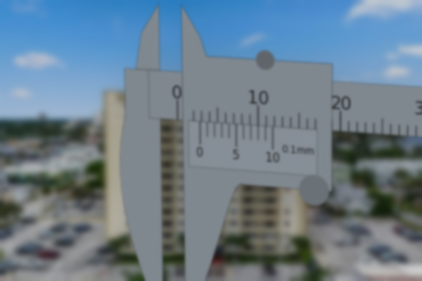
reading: {"value": 2.8, "unit": "mm"}
